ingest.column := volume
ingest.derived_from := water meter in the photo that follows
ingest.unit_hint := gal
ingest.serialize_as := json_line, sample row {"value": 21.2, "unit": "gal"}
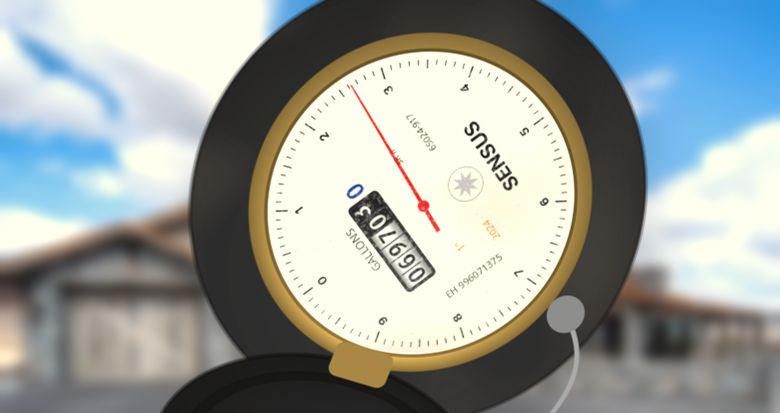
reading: {"value": 697032.6, "unit": "gal"}
